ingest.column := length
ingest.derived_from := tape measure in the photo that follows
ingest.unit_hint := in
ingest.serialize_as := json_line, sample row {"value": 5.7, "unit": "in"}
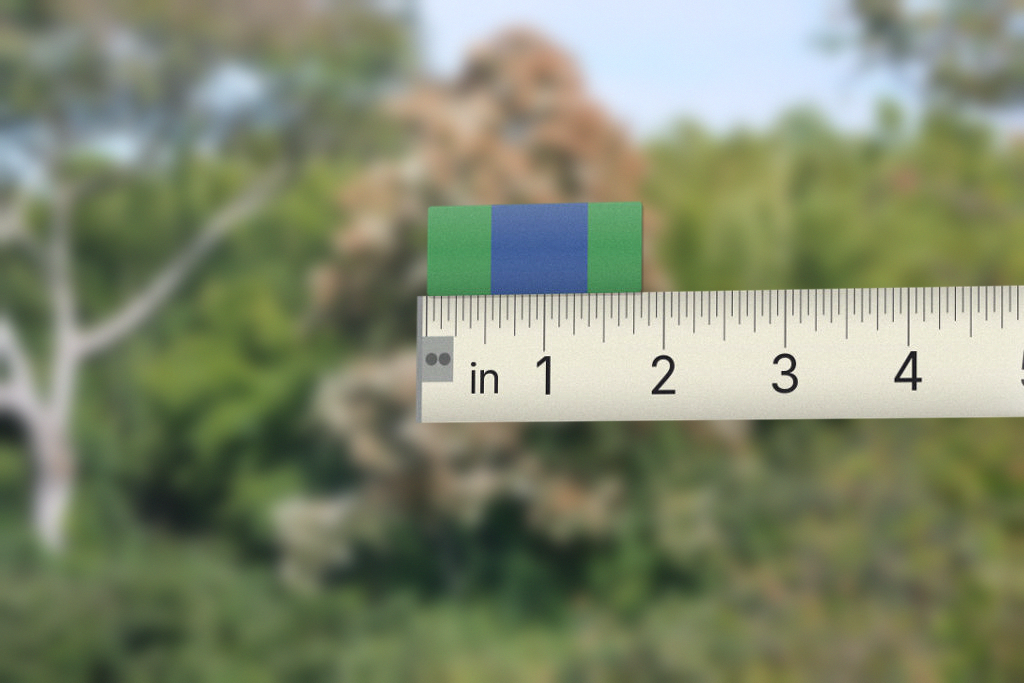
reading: {"value": 1.8125, "unit": "in"}
